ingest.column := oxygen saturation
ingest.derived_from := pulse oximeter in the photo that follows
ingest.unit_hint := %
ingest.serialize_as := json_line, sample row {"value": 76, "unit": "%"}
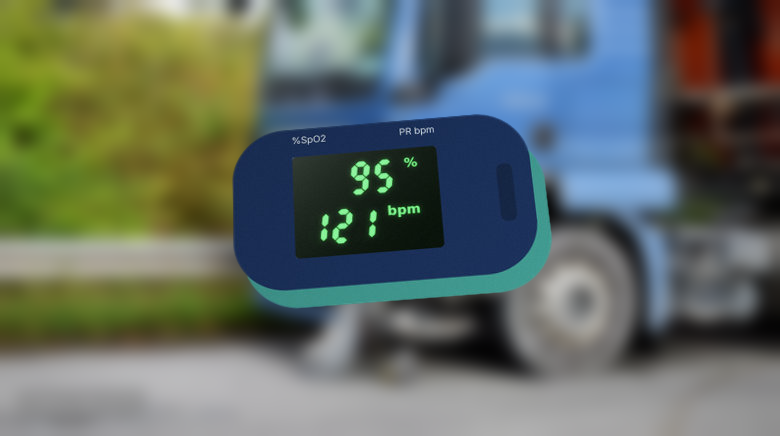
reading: {"value": 95, "unit": "%"}
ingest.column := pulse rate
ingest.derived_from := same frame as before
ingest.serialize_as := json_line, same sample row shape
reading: {"value": 121, "unit": "bpm"}
